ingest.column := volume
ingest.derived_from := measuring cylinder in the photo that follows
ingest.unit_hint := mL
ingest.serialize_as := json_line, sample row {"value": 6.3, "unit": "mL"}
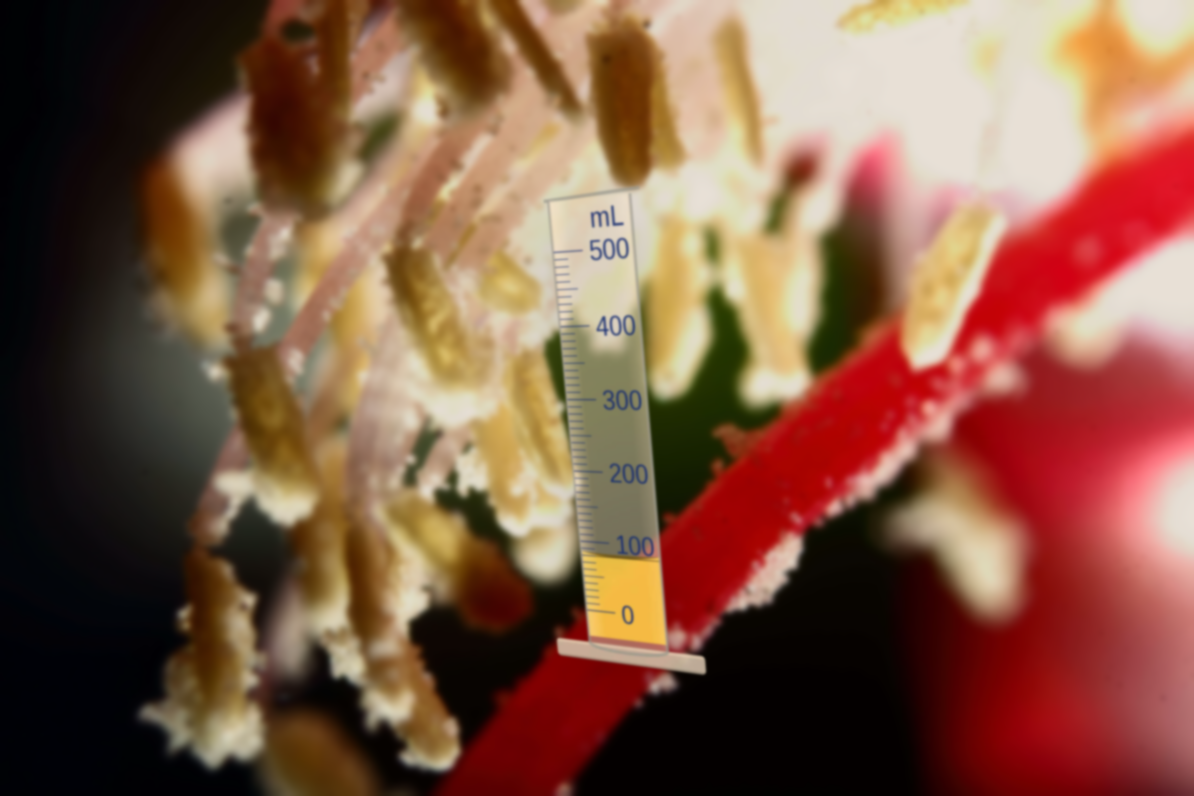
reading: {"value": 80, "unit": "mL"}
